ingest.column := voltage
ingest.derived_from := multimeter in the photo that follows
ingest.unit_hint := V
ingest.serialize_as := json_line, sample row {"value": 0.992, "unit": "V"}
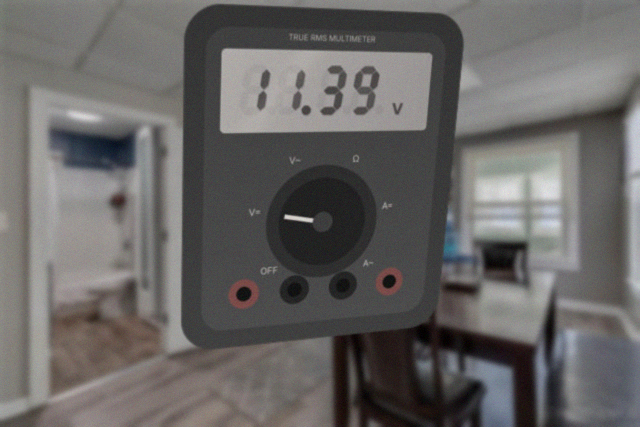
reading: {"value": 11.39, "unit": "V"}
